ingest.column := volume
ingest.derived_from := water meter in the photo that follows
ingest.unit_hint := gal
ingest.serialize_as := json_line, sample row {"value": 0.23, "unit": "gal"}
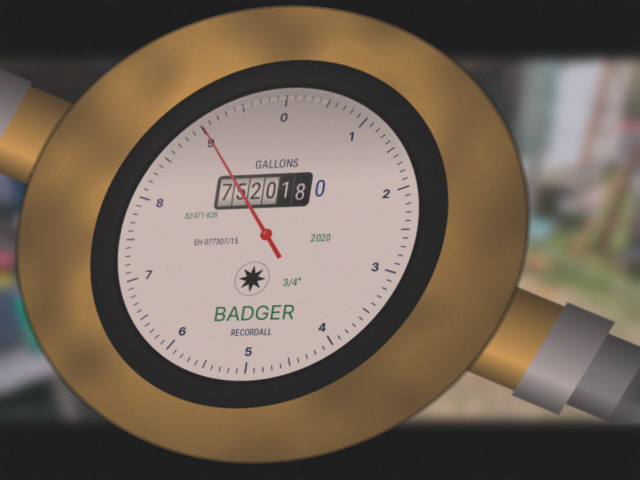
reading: {"value": 7520179.0, "unit": "gal"}
